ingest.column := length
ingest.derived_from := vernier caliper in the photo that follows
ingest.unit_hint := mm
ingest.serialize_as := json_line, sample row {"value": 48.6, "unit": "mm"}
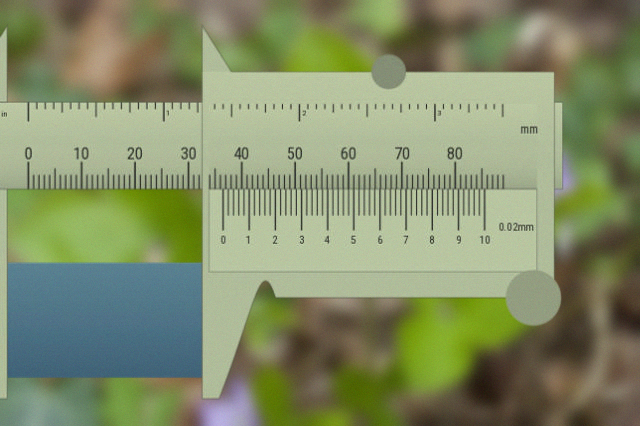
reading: {"value": 36.5, "unit": "mm"}
